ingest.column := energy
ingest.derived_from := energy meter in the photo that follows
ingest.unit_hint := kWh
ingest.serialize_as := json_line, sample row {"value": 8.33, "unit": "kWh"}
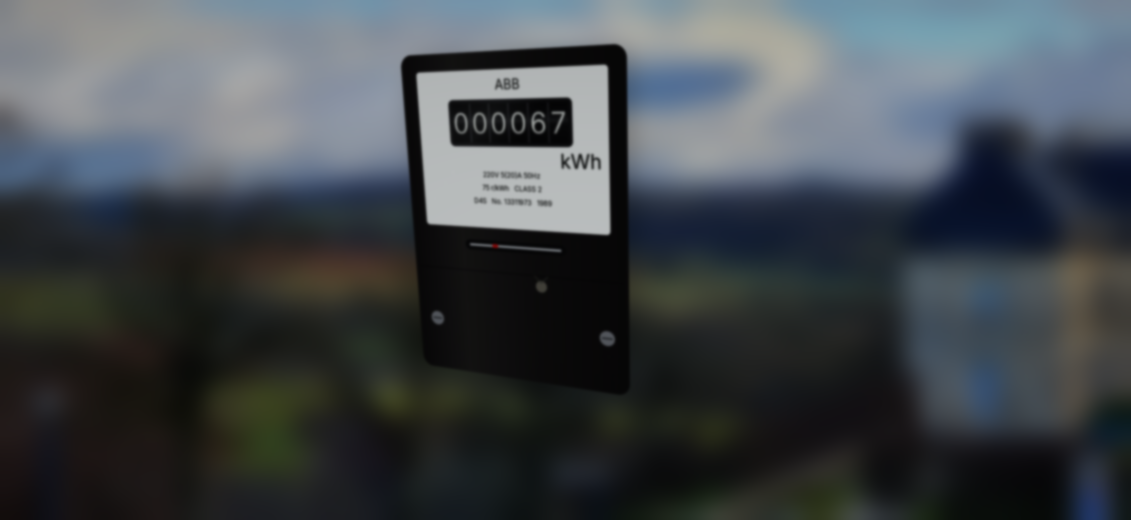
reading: {"value": 67, "unit": "kWh"}
